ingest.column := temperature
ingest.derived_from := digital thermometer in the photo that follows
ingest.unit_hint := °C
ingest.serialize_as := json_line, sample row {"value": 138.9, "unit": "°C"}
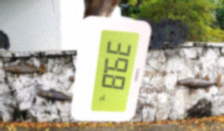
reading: {"value": 39.8, "unit": "°C"}
